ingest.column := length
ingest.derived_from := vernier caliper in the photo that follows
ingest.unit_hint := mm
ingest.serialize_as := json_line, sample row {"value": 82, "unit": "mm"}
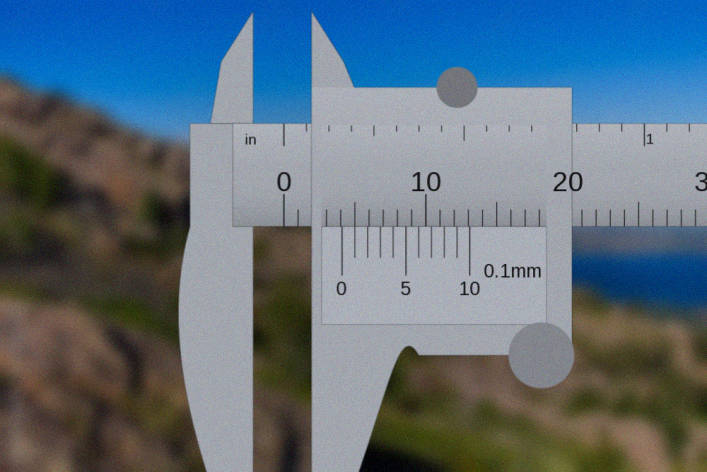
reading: {"value": 4.1, "unit": "mm"}
